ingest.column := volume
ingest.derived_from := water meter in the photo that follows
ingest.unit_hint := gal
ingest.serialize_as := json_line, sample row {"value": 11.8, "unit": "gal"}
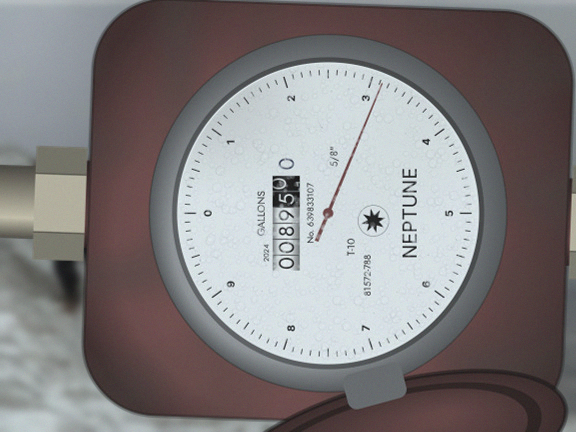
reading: {"value": 89503.1, "unit": "gal"}
